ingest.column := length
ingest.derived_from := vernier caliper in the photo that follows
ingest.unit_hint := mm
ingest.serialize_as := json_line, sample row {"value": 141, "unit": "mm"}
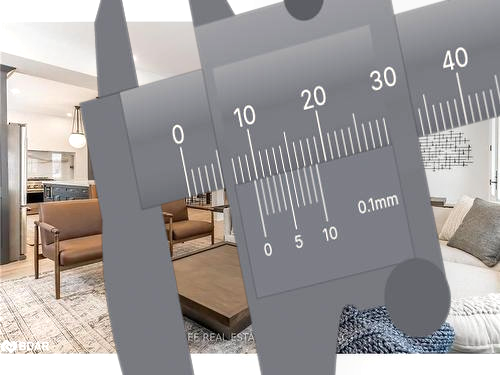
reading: {"value": 9.6, "unit": "mm"}
